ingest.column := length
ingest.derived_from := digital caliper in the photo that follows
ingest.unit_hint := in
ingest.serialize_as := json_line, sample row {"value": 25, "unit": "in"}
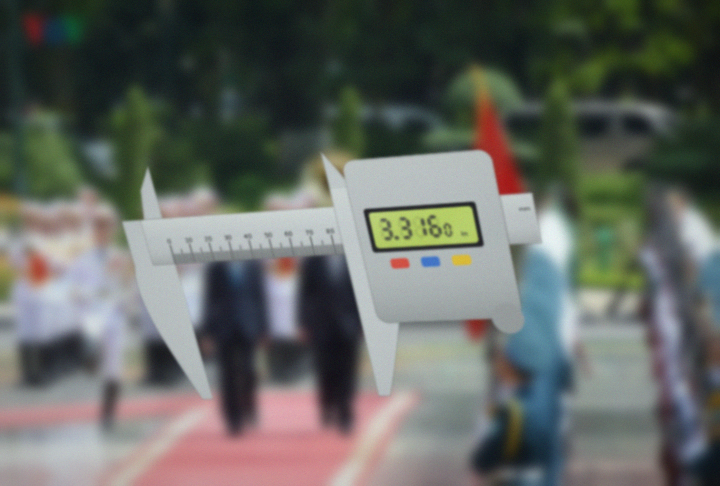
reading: {"value": 3.3160, "unit": "in"}
